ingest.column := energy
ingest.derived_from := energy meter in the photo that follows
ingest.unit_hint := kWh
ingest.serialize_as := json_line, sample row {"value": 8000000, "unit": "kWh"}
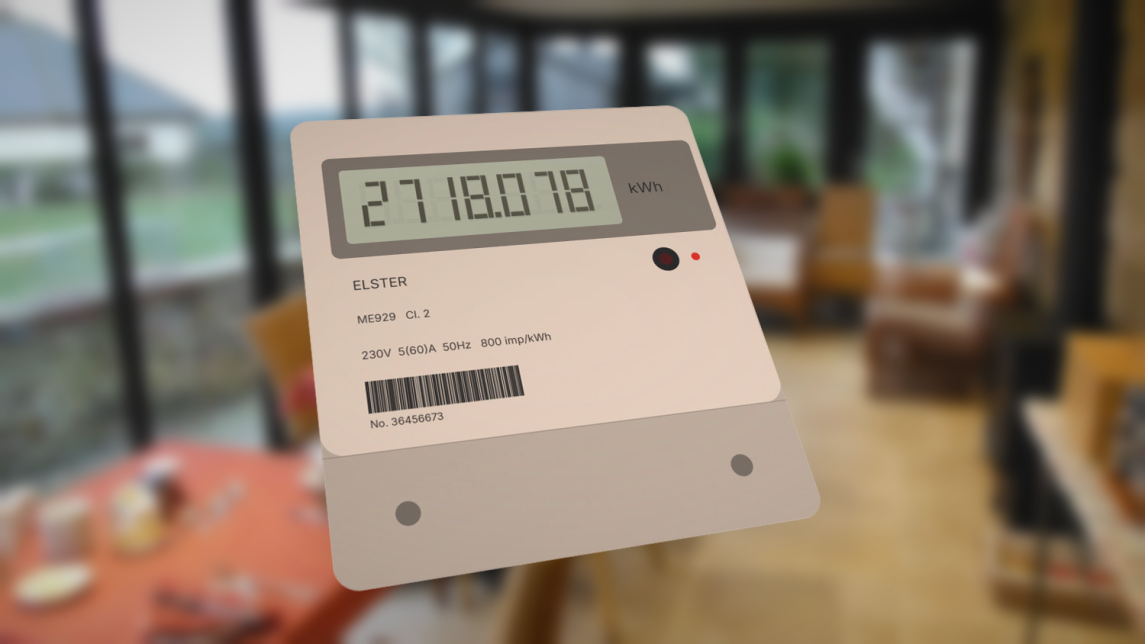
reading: {"value": 2718.078, "unit": "kWh"}
